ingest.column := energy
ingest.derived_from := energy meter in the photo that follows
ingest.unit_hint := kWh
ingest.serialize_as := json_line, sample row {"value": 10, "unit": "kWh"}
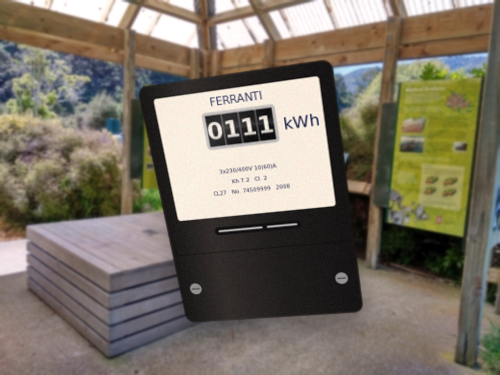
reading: {"value": 111, "unit": "kWh"}
